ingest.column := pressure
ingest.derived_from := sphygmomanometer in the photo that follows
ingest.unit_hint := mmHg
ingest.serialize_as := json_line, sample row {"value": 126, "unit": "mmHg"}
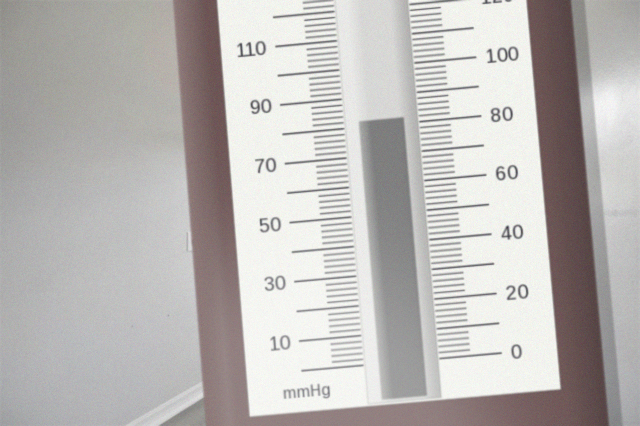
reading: {"value": 82, "unit": "mmHg"}
